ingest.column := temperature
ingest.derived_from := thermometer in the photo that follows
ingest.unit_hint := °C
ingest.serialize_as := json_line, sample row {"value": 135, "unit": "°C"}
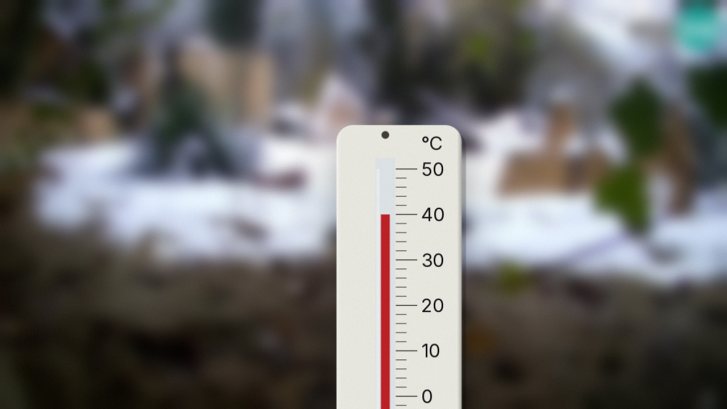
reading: {"value": 40, "unit": "°C"}
